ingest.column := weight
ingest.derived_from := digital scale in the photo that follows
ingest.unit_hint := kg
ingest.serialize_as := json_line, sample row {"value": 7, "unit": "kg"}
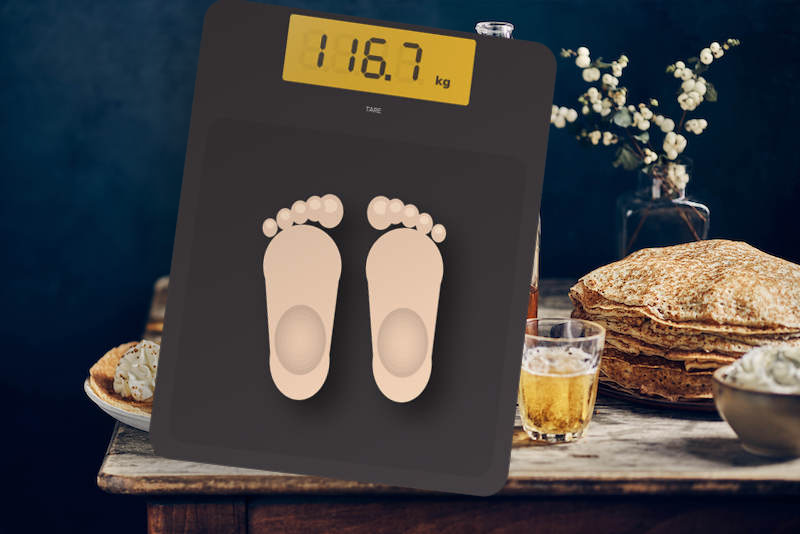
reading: {"value": 116.7, "unit": "kg"}
